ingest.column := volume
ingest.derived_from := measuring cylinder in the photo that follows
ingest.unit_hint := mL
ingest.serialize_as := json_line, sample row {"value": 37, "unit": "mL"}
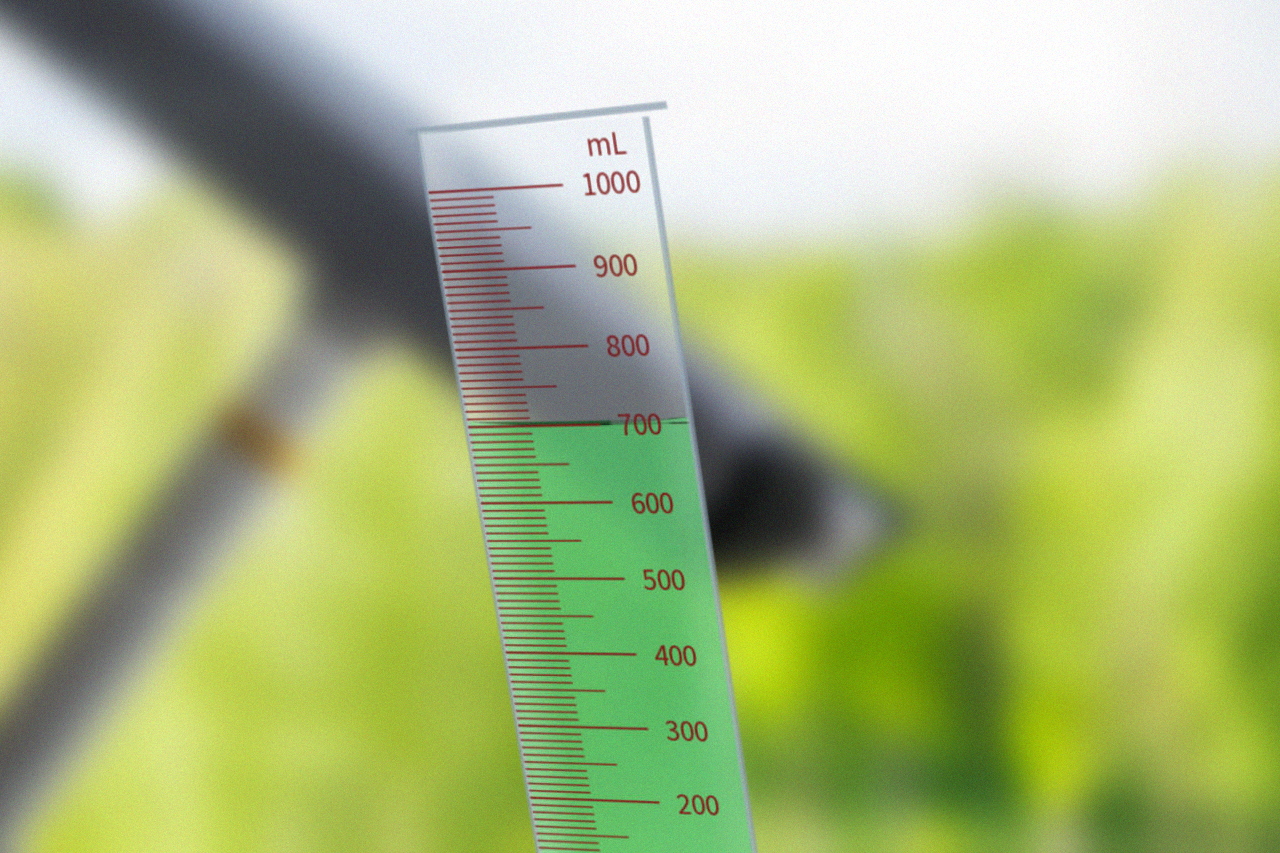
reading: {"value": 700, "unit": "mL"}
